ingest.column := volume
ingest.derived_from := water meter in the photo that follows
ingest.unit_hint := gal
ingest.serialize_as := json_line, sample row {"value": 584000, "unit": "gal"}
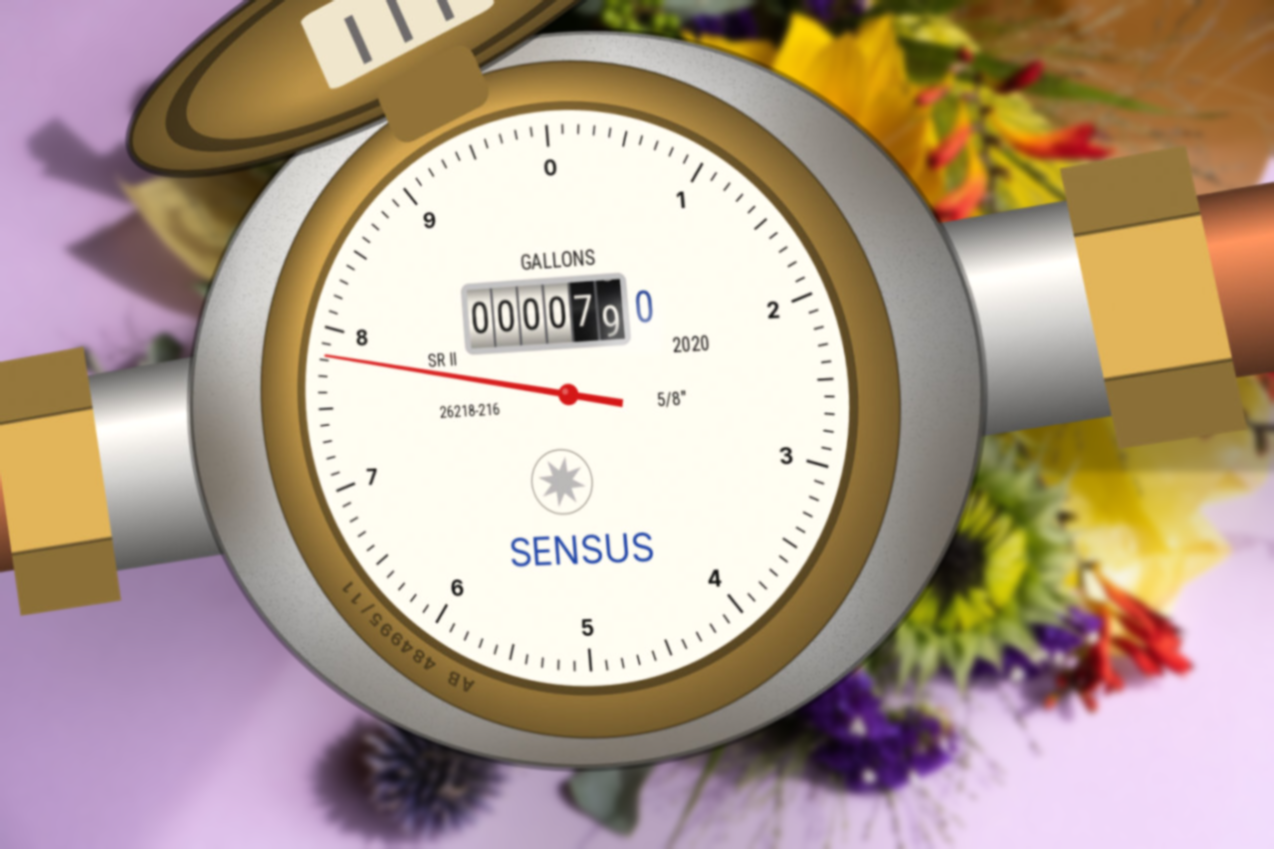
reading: {"value": 787.8, "unit": "gal"}
